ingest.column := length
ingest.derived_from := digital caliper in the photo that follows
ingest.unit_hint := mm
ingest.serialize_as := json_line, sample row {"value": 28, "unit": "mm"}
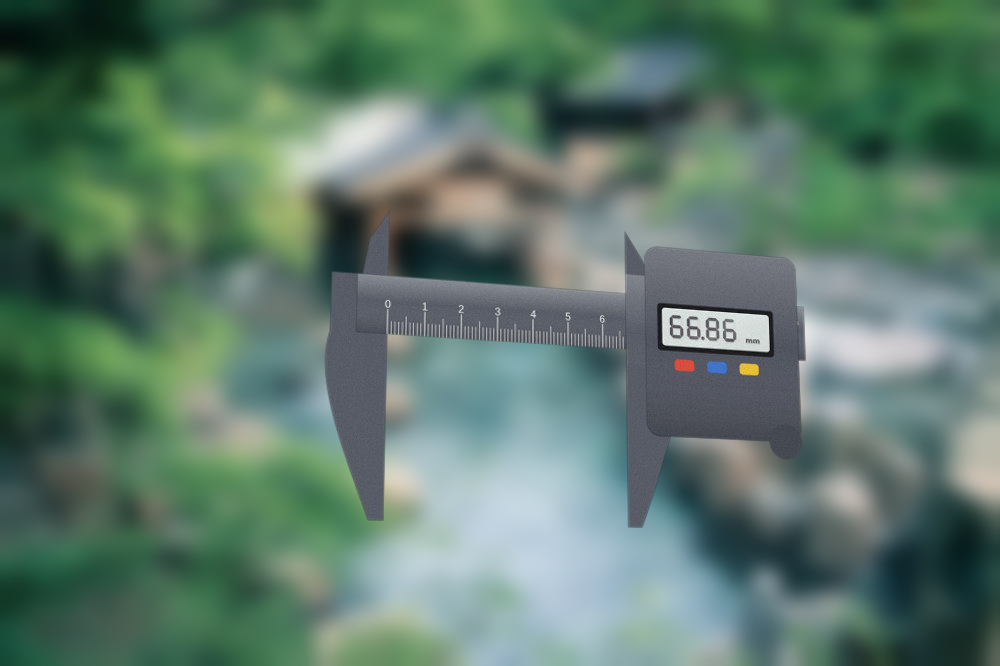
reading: {"value": 66.86, "unit": "mm"}
